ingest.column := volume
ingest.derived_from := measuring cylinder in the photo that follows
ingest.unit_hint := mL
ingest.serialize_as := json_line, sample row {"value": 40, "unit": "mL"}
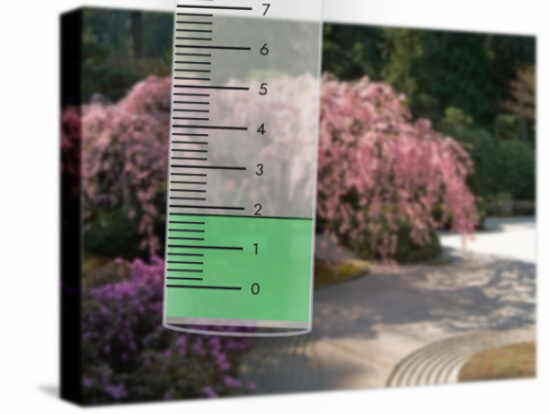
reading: {"value": 1.8, "unit": "mL"}
